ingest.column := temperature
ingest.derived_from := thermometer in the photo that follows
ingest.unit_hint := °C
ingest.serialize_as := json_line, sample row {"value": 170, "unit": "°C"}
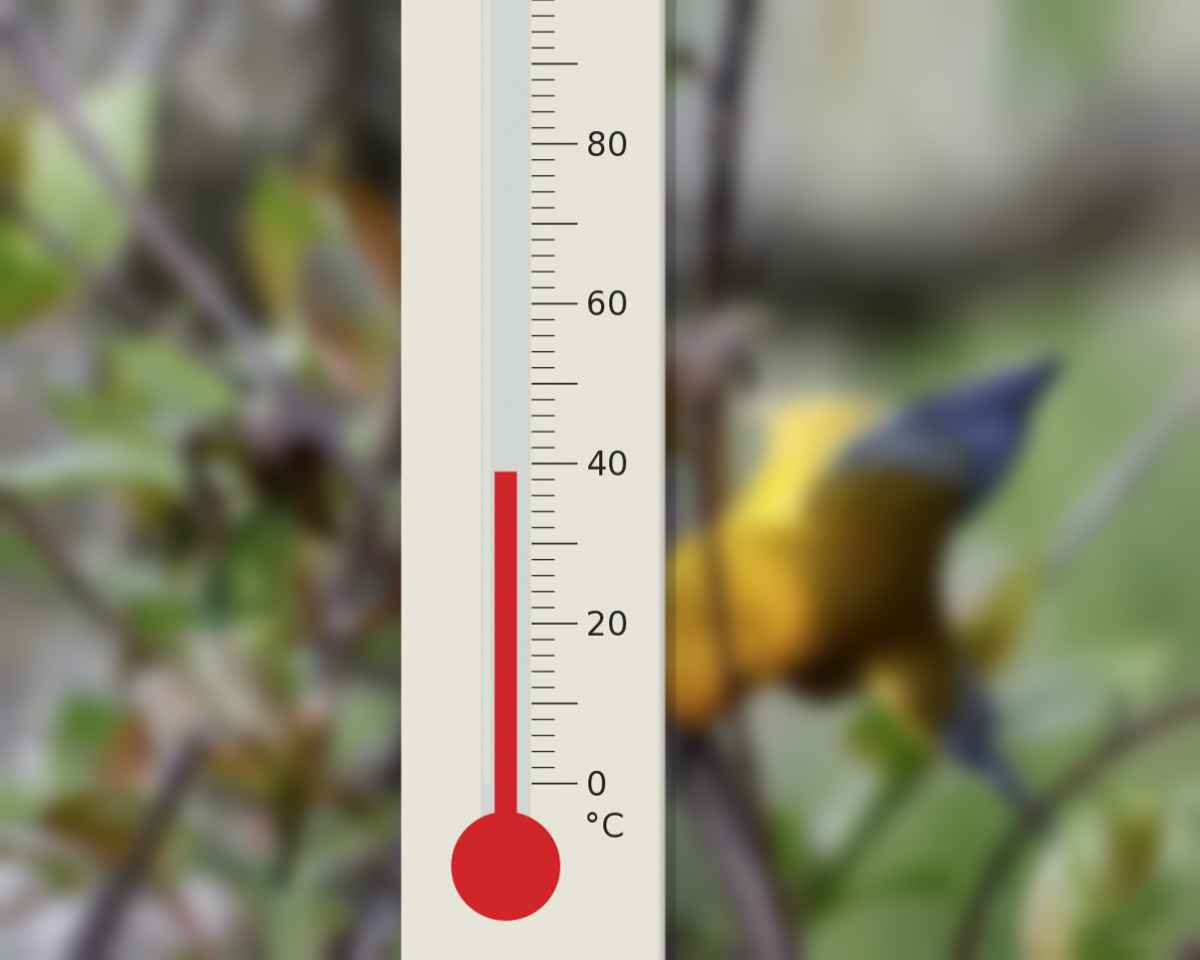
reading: {"value": 39, "unit": "°C"}
